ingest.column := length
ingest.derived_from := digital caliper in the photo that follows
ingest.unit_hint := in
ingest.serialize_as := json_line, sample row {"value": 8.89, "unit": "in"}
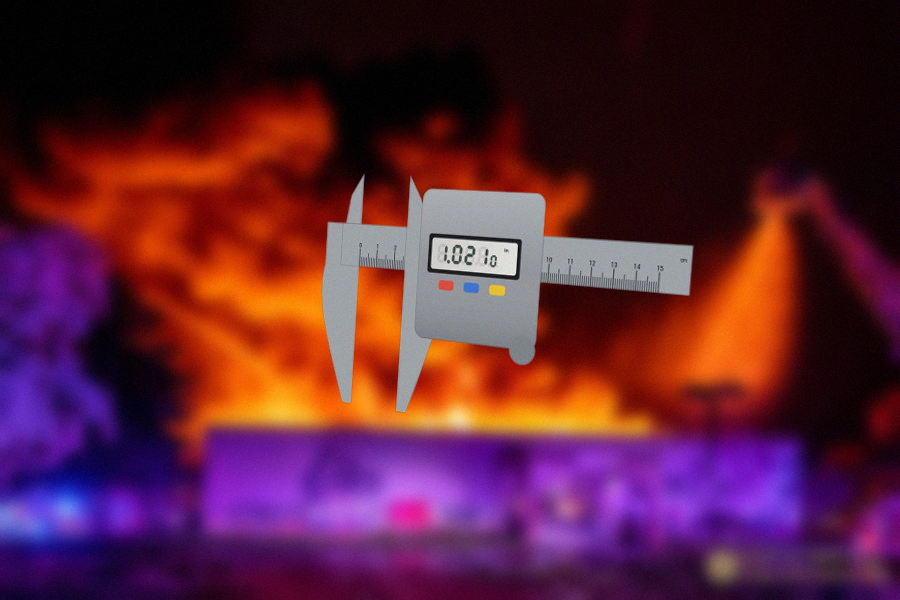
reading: {"value": 1.0210, "unit": "in"}
